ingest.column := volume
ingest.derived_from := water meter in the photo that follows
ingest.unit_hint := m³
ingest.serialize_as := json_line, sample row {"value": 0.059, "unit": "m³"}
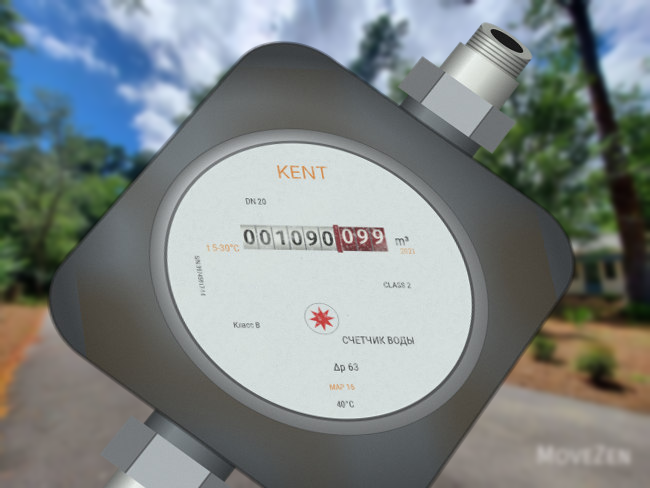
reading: {"value": 1090.099, "unit": "m³"}
